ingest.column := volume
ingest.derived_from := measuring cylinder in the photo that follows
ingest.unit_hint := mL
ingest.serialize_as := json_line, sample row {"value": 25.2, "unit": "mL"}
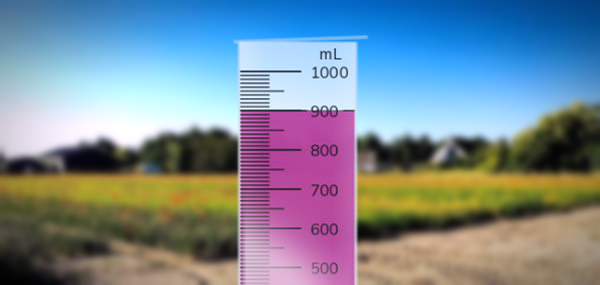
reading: {"value": 900, "unit": "mL"}
